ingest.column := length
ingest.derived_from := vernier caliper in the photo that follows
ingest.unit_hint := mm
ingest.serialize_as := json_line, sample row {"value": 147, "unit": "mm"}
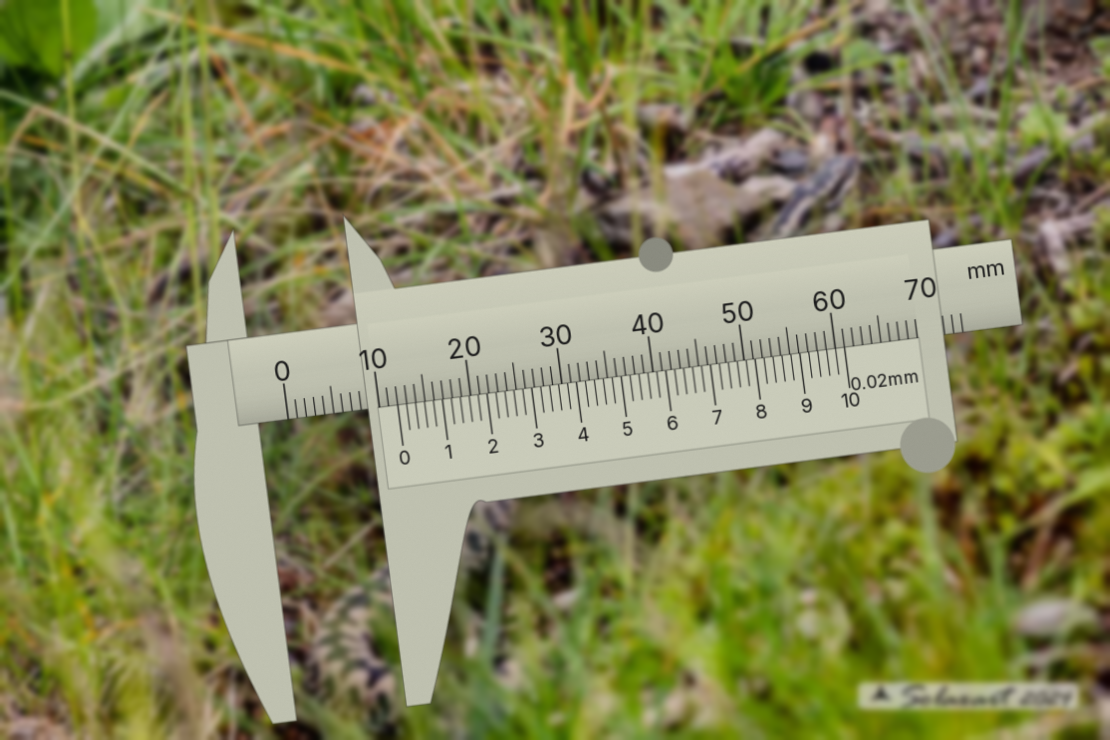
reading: {"value": 12.0, "unit": "mm"}
